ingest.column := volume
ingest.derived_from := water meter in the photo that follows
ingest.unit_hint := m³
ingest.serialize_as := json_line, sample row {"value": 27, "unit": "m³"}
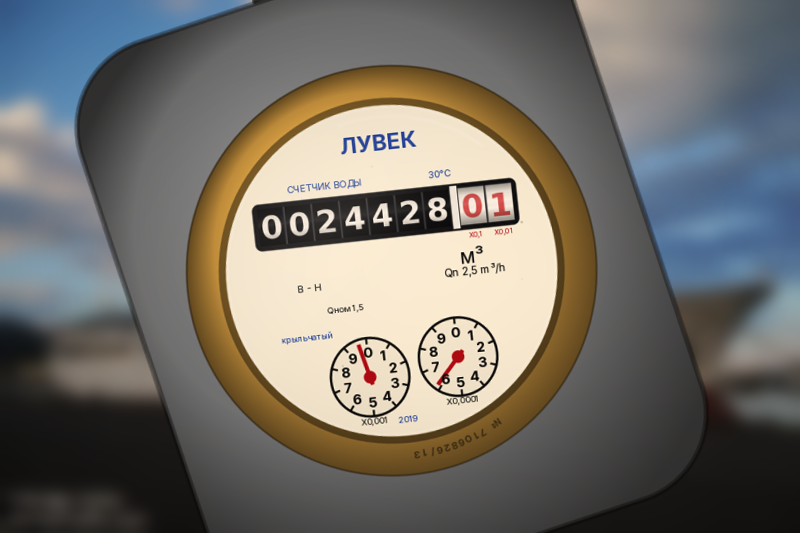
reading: {"value": 24428.0096, "unit": "m³"}
